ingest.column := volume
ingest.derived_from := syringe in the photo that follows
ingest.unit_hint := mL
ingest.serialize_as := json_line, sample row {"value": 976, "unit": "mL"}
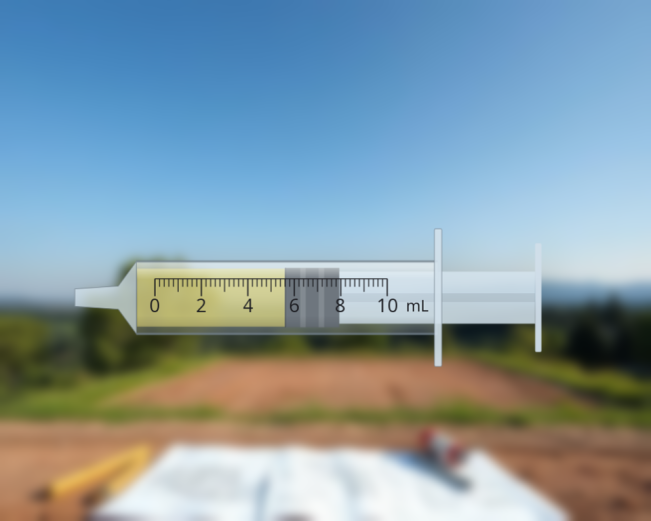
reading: {"value": 5.6, "unit": "mL"}
